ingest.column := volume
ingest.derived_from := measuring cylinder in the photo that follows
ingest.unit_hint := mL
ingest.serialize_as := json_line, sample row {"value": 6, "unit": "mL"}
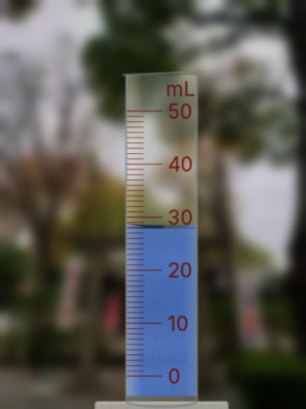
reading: {"value": 28, "unit": "mL"}
